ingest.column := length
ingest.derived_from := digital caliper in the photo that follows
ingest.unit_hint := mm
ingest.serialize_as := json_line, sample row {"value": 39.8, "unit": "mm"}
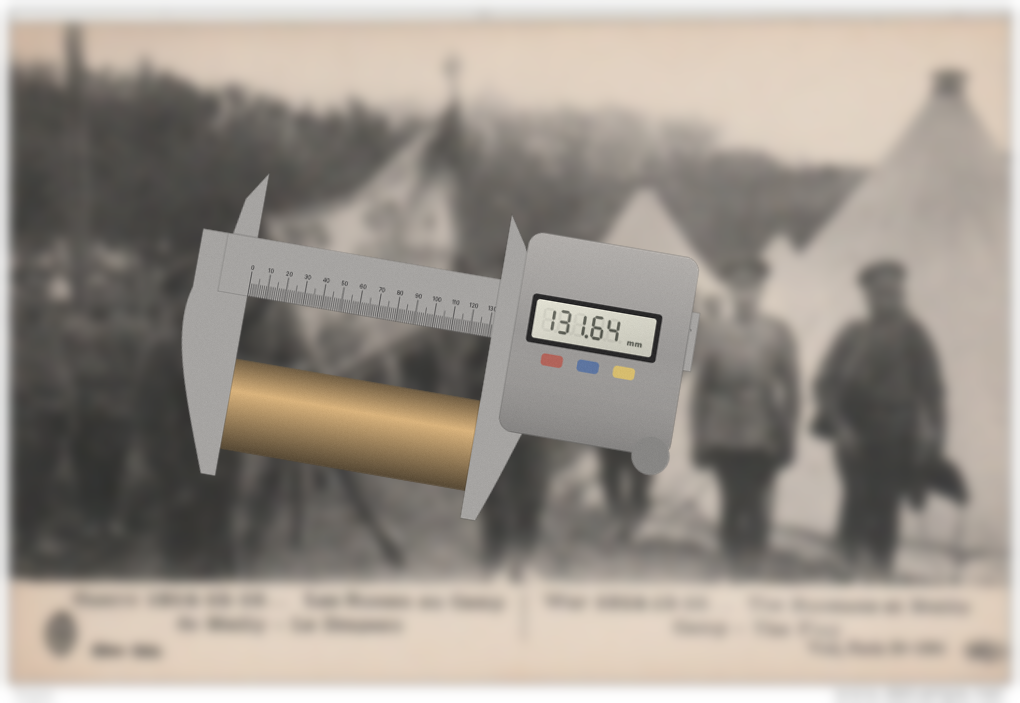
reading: {"value": 131.64, "unit": "mm"}
